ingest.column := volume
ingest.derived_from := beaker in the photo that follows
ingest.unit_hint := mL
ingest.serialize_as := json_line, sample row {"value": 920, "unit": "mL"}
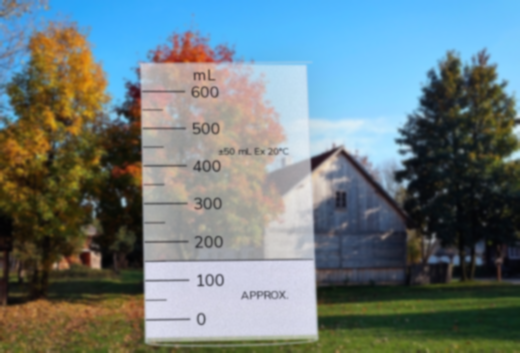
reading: {"value": 150, "unit": "mL"}
